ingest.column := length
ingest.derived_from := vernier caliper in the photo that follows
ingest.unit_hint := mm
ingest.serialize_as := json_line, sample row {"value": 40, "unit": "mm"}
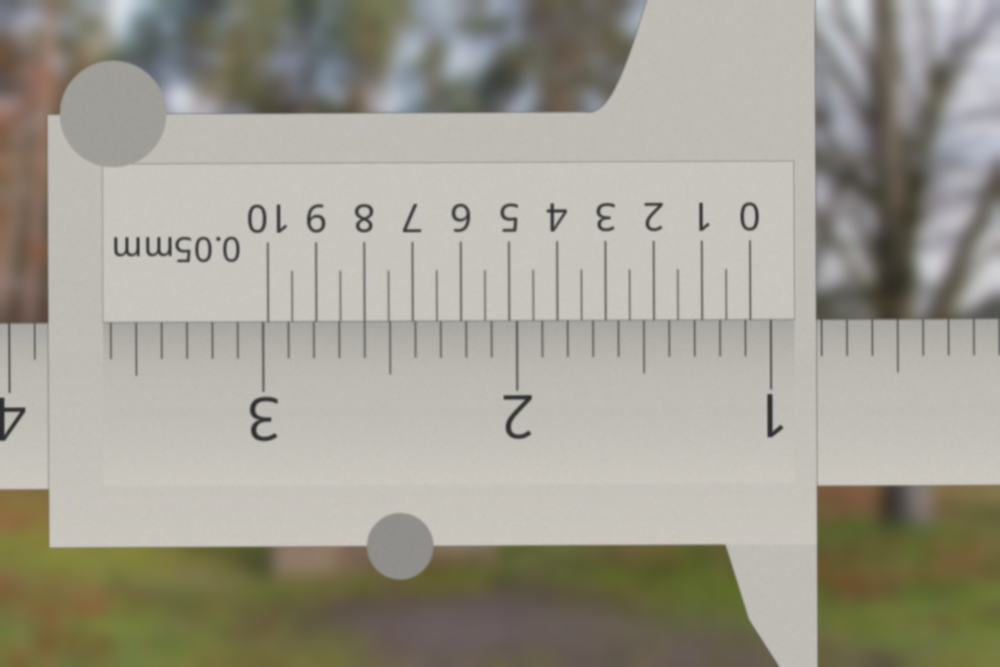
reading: {"value": 10.8, "unit": "mm"}
